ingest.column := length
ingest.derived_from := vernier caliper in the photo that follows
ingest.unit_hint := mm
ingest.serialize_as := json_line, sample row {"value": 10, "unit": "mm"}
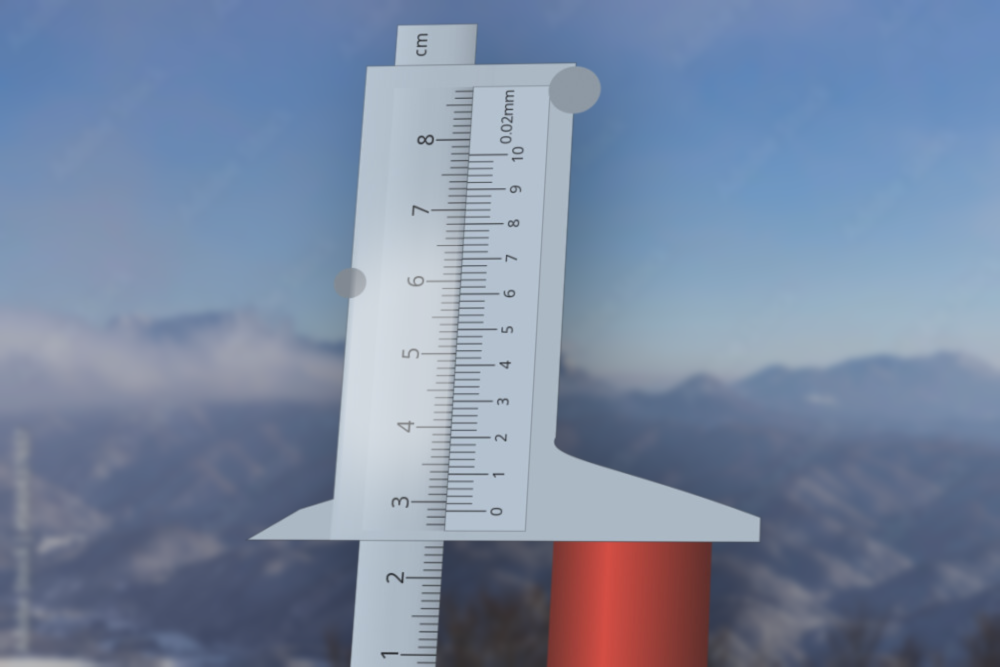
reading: {"value": 28.8, "unit": "mm"}
